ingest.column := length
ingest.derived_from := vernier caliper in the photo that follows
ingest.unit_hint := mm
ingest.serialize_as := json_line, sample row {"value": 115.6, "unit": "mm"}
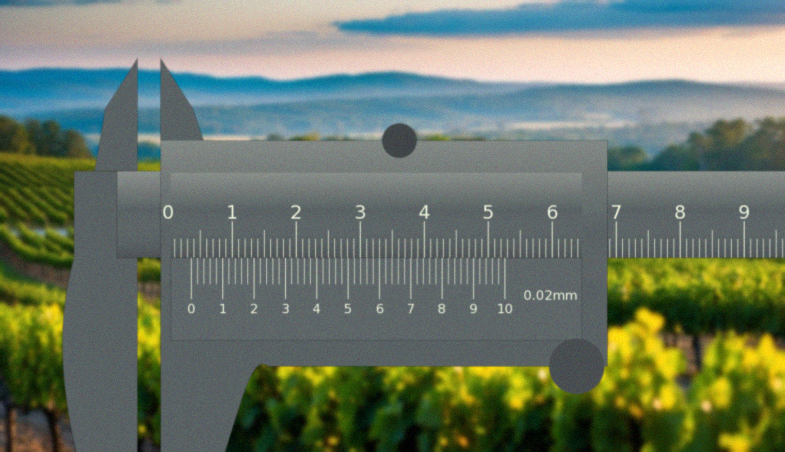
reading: {"value": 3.6, "unit": "mm"}
